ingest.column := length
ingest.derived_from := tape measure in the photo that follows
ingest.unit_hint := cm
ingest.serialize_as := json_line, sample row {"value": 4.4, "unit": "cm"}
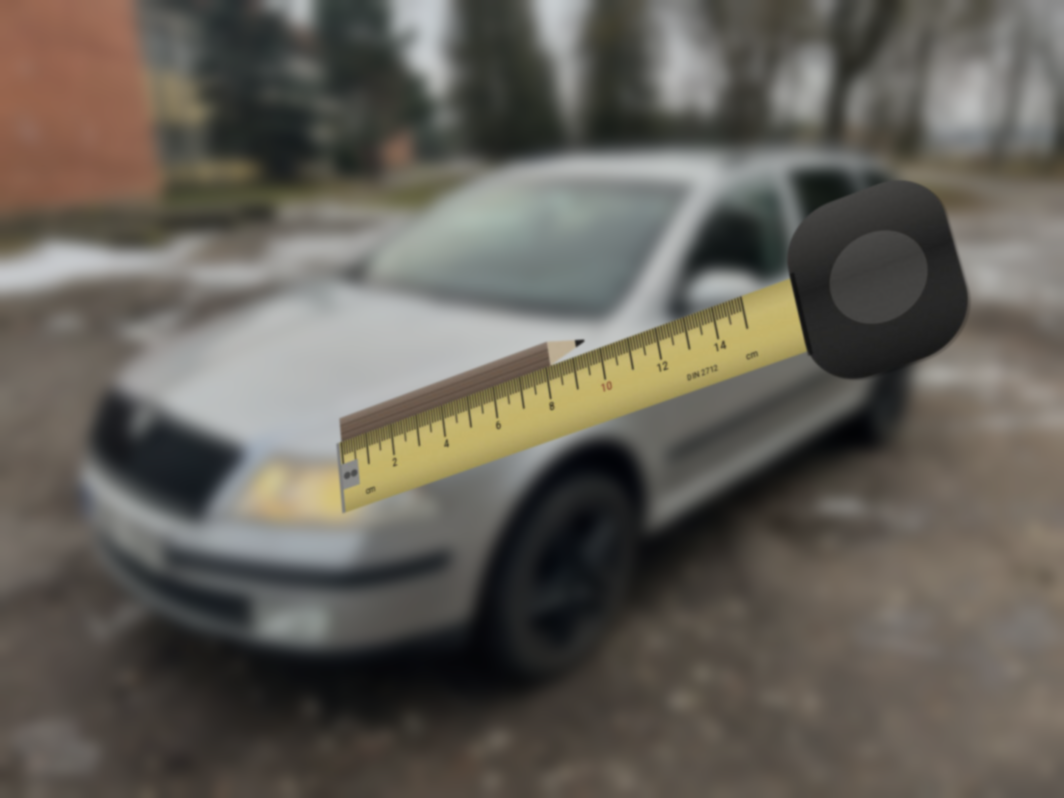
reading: {"value": 9.5, "unit": "cm"}
